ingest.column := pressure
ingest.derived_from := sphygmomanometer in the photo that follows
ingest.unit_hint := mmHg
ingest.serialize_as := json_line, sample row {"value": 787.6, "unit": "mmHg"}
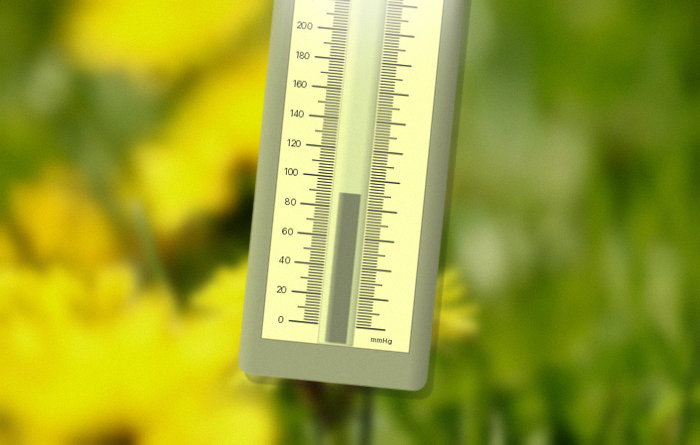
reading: {"value": 90, "unit": "mmHg"}
